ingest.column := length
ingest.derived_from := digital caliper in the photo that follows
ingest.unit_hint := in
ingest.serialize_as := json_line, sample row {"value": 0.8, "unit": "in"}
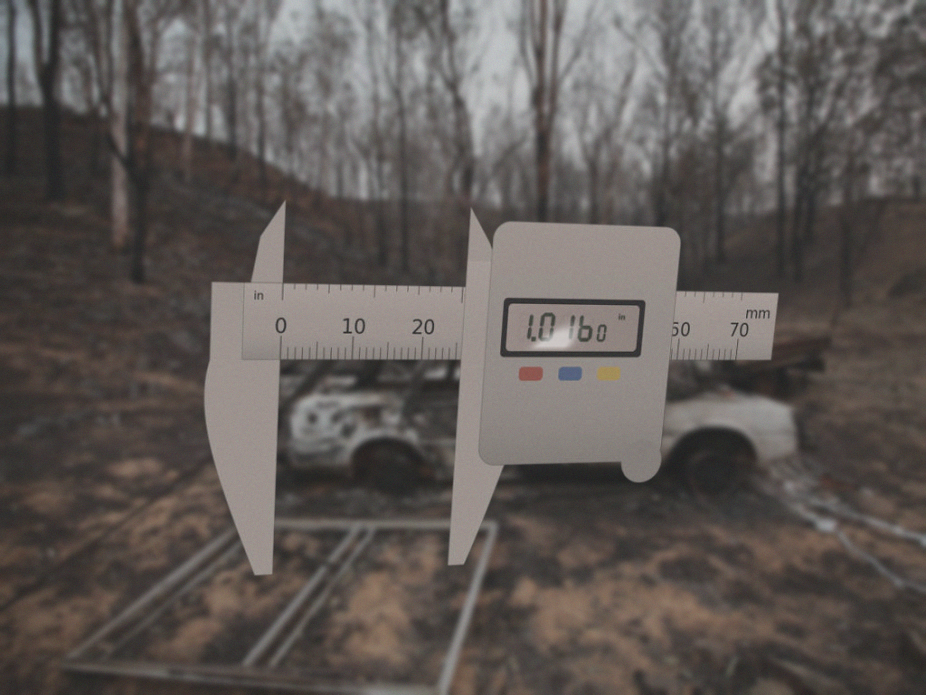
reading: {"value": 1.0160, "unit": "in"}
